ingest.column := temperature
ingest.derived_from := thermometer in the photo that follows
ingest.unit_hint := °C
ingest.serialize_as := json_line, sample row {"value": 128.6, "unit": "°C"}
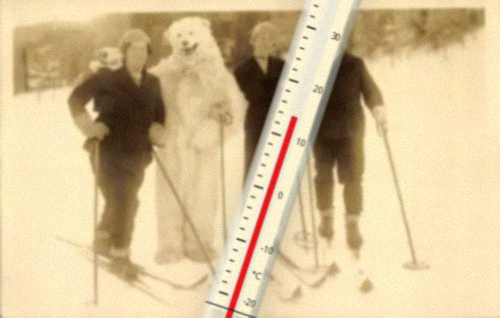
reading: {"value": 14, "unit": "°C"}
